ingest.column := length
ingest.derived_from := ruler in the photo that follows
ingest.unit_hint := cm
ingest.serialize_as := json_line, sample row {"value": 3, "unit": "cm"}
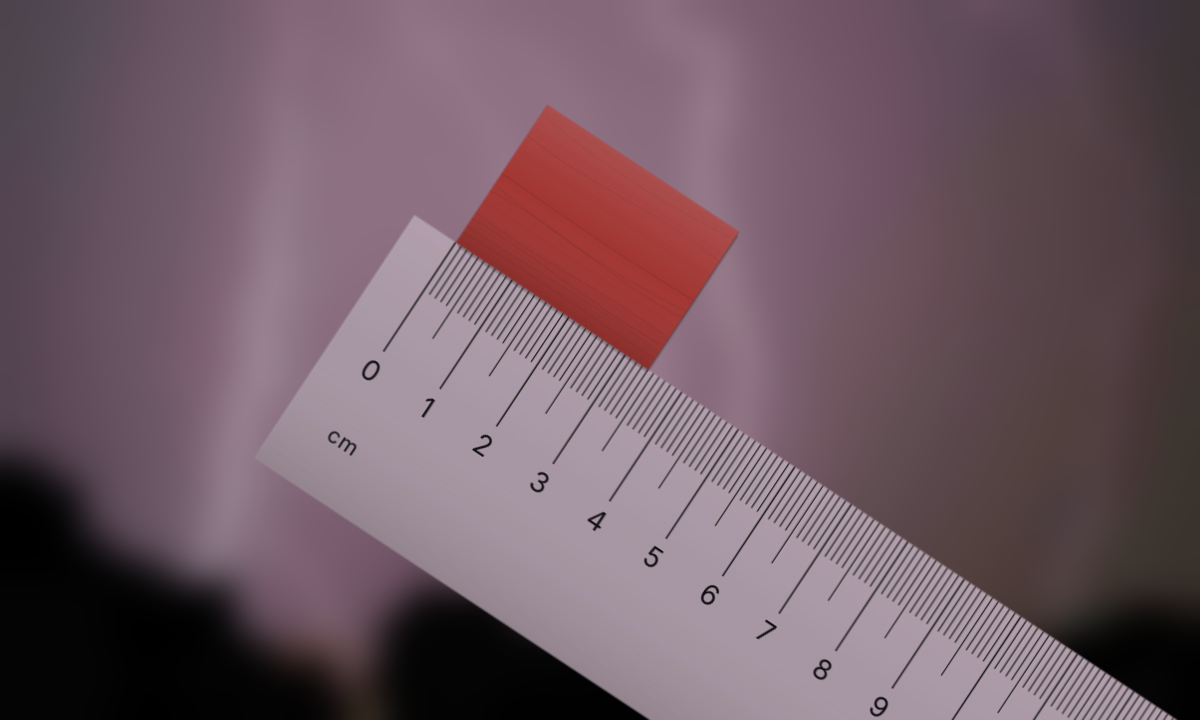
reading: {"value": 3.4, "unit": "cm"}
